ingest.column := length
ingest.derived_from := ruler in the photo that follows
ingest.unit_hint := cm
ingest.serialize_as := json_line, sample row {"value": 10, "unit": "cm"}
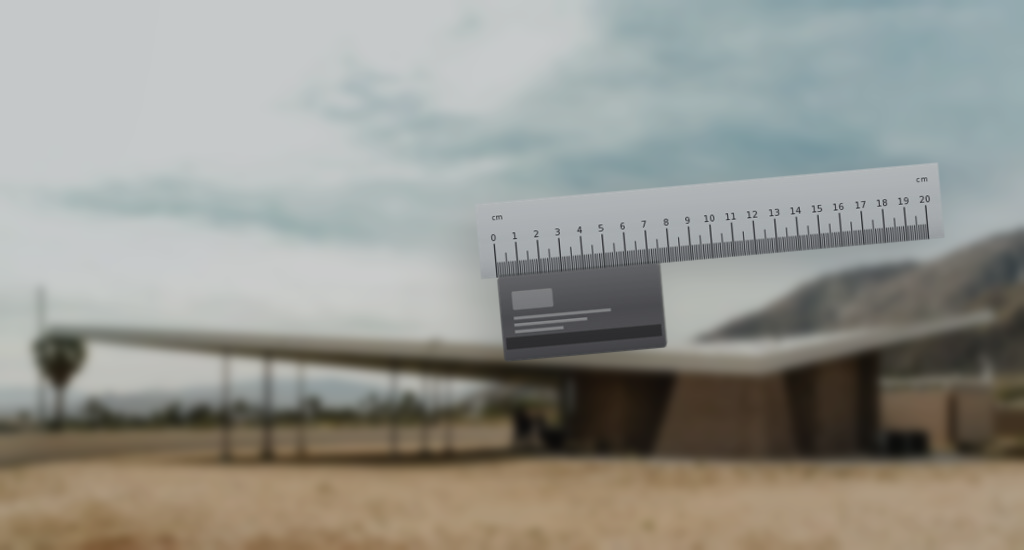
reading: {"value": 7.5, "unit": "cm"}
